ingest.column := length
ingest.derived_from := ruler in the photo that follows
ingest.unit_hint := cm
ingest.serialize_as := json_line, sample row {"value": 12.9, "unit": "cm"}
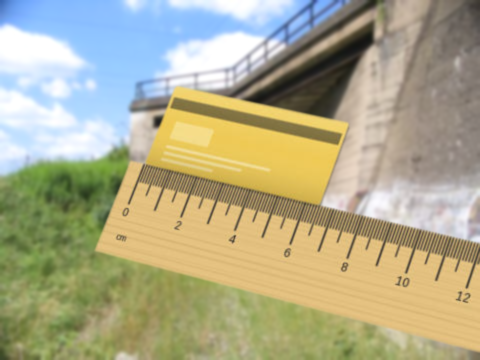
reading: {"value": 6.5, "unit": "cm"}
